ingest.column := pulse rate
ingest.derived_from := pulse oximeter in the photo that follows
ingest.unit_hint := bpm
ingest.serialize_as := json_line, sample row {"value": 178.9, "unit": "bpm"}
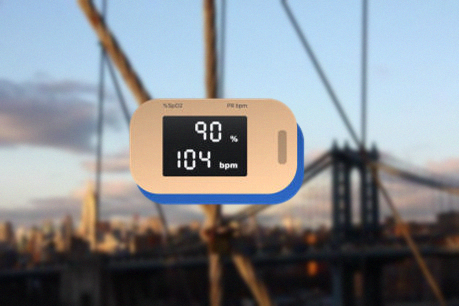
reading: {"value": 104, "unit": "bpm"}
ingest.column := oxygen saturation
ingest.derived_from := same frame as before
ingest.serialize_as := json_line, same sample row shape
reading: {"value": 90, "unit": "%"}
